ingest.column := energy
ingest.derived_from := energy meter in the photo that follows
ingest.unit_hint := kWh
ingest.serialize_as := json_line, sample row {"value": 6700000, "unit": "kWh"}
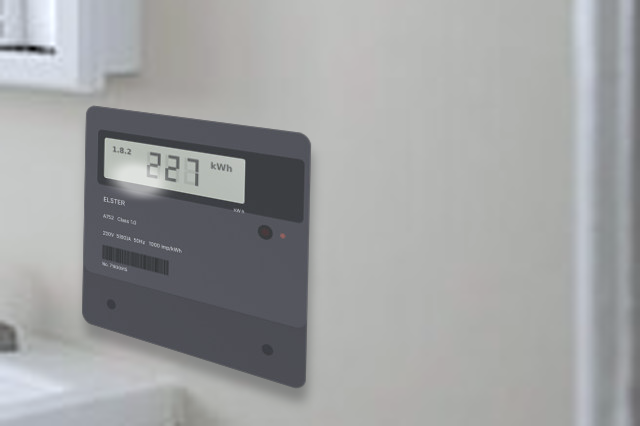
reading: {"value": 227, "unit": "kWh"}
